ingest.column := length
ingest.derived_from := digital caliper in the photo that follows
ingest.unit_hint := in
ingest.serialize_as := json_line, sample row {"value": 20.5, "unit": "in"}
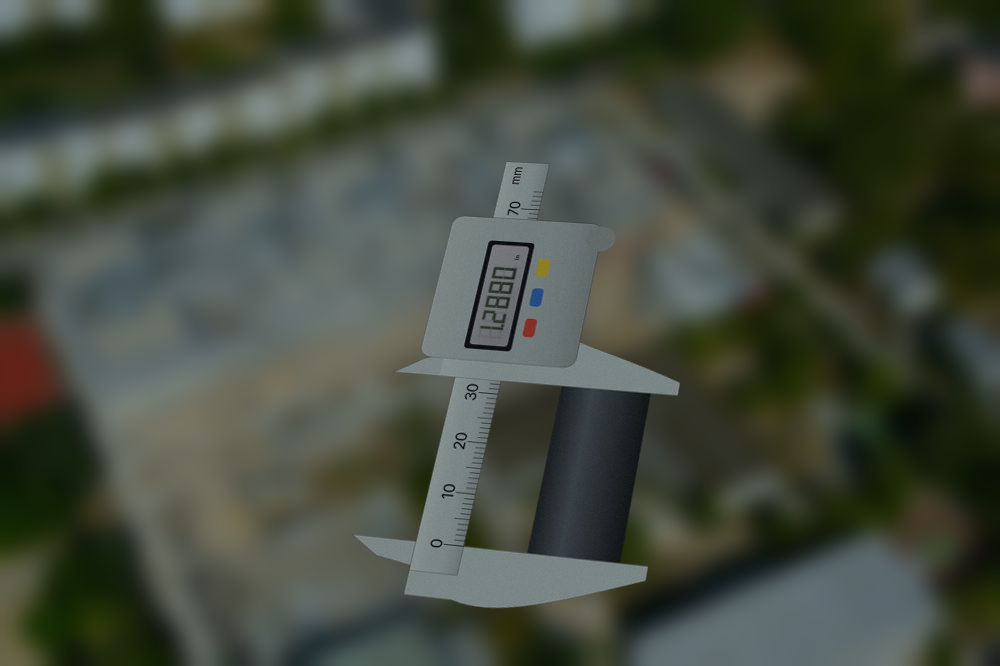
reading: {"value": 1.2880, "unit": "in"}
